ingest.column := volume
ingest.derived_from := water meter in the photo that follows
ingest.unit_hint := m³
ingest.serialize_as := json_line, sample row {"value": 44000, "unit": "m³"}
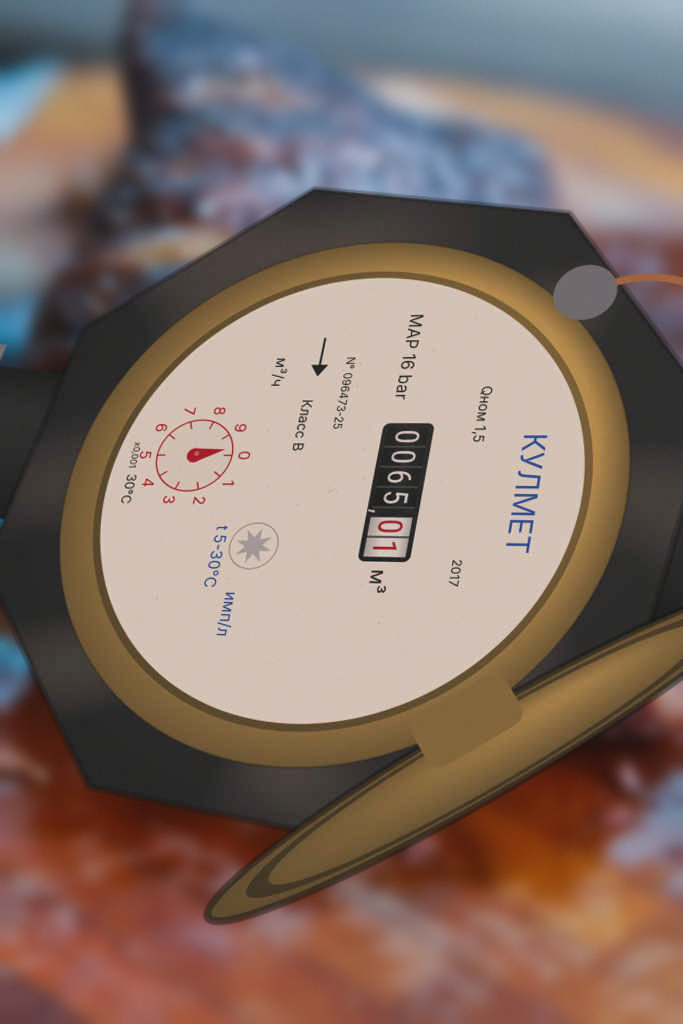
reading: {"value": 65.009, "unit": "m³"}
